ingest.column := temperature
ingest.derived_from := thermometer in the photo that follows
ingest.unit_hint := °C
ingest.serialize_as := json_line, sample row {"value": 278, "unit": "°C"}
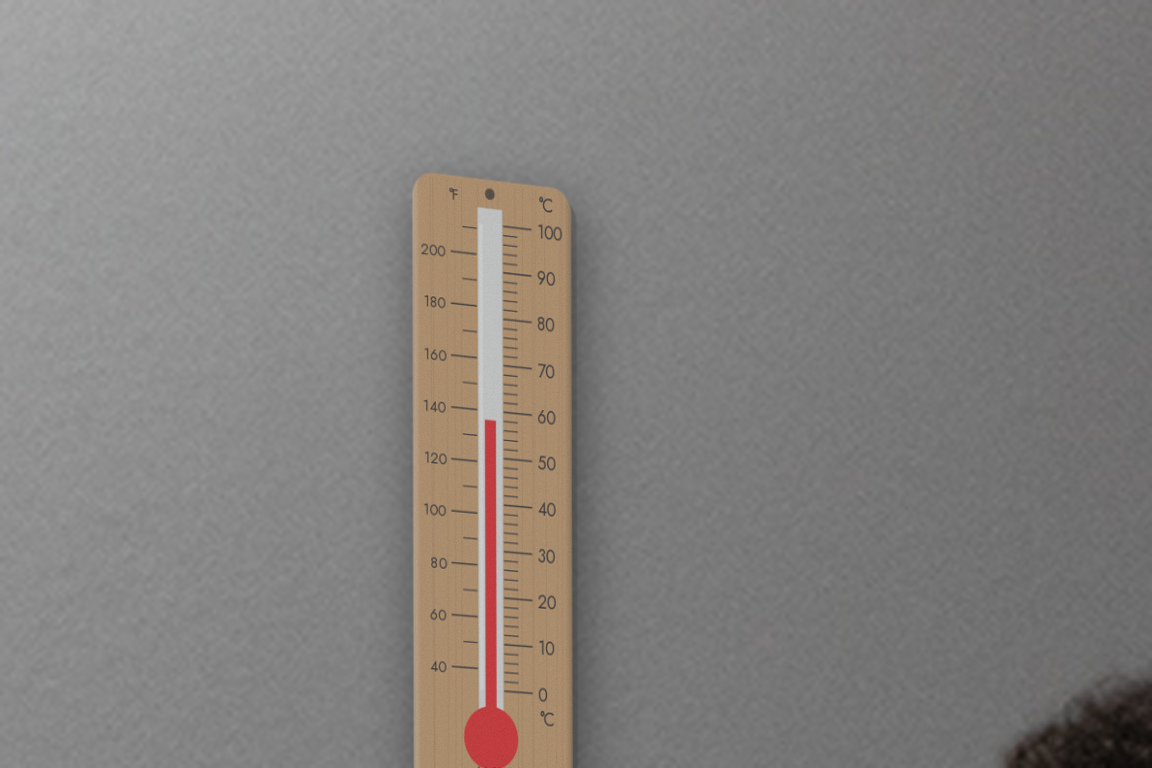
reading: {"value": 58, "unit": "°C"}
